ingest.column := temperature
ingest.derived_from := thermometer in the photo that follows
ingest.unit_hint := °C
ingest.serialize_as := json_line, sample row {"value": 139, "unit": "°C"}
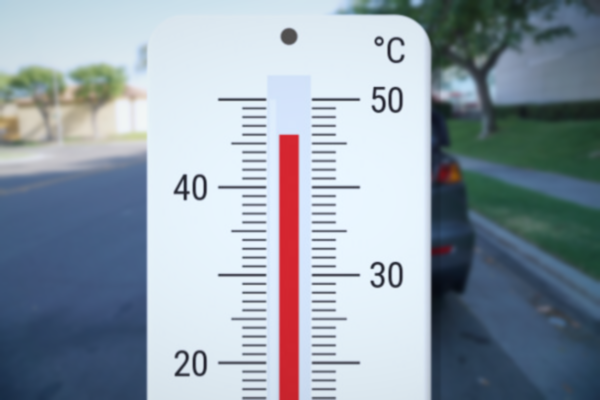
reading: {"value": 46, "unit": "°C"}
